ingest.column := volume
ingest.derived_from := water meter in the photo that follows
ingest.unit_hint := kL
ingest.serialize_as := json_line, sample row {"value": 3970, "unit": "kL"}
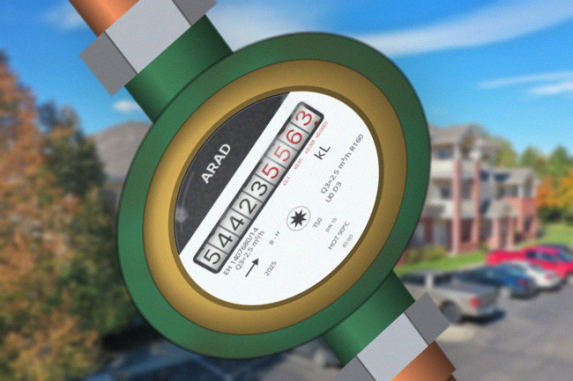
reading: {"value": 54423.5563, "unit": "kL"}
